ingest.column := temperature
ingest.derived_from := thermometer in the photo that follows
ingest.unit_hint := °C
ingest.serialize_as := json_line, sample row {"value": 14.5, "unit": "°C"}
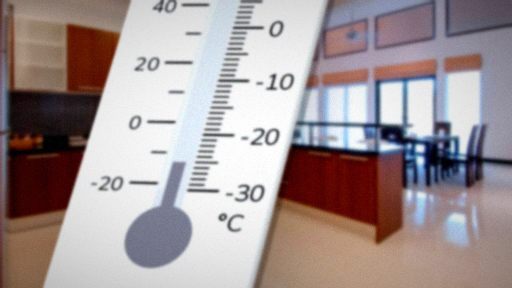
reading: {"value": -25, "unit": "°C"}
